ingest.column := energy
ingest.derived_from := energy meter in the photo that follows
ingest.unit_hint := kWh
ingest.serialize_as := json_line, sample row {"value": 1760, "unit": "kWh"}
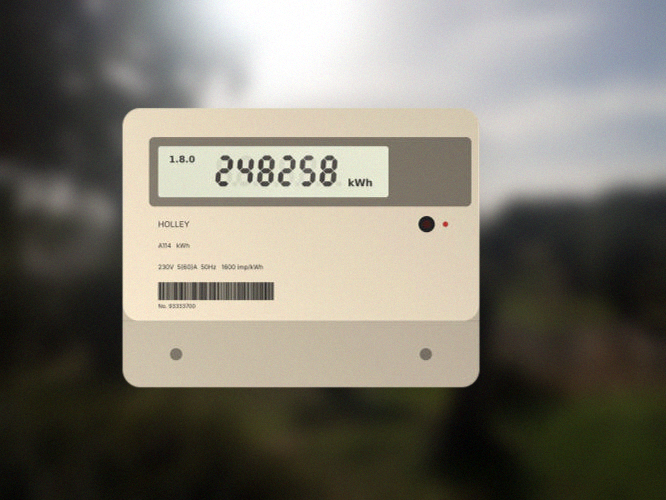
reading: {"value": 248258, "unit": "kWh"}
